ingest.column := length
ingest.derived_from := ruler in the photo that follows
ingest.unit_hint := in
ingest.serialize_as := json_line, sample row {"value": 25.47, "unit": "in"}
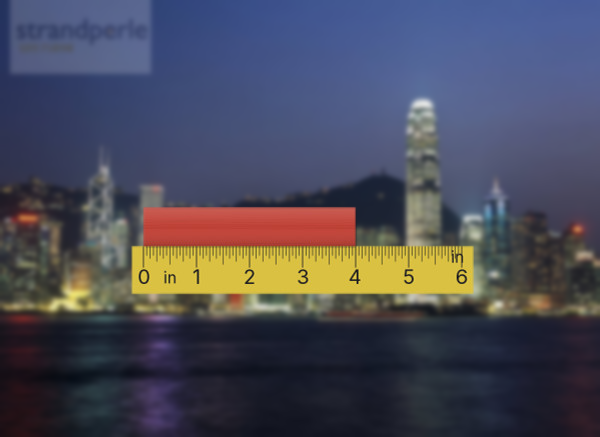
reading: {"value": 4, "unit": "in"}
